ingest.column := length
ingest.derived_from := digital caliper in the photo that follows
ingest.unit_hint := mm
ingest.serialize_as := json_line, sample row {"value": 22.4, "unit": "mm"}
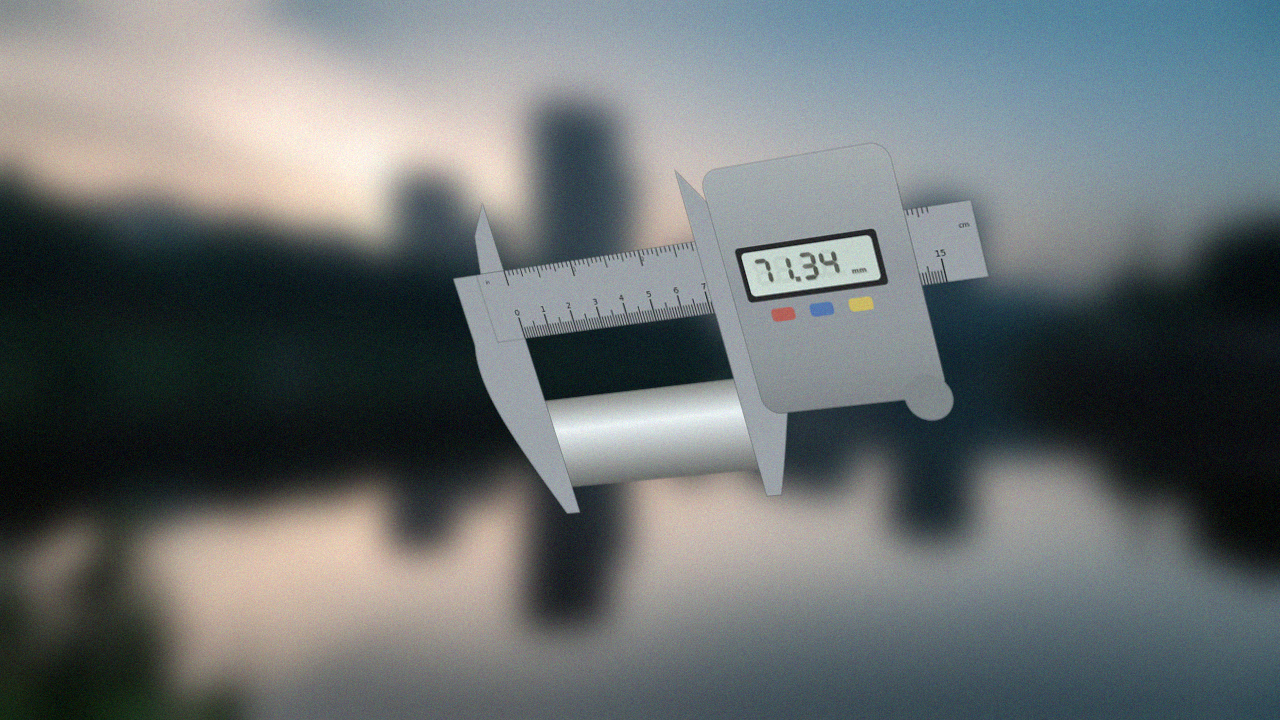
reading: {"value": 71.34, "unit": "mm"}
